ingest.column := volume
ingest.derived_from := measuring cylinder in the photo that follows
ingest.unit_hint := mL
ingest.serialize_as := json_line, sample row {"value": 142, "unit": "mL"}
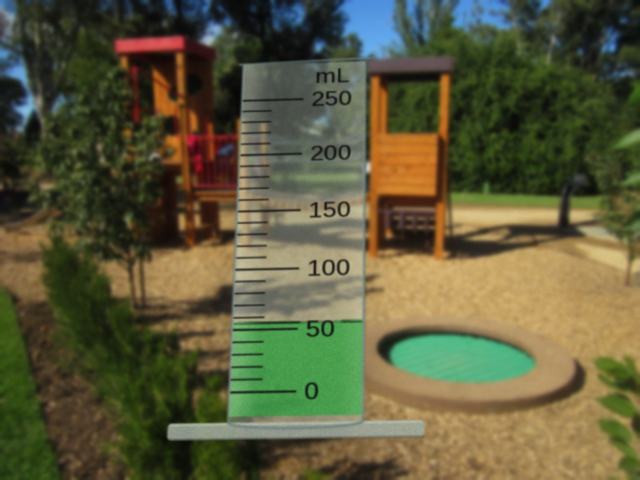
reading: {"value": 55, "unit": "mL"}
